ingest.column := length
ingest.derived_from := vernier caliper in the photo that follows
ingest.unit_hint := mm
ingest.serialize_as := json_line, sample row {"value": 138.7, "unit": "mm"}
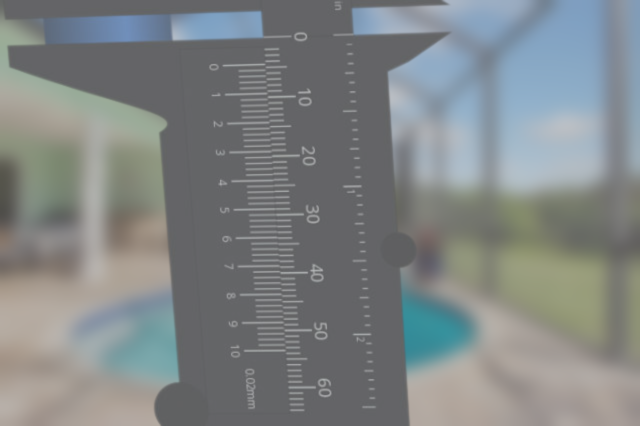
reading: {"value": 4.5, "unit": "mm"}
